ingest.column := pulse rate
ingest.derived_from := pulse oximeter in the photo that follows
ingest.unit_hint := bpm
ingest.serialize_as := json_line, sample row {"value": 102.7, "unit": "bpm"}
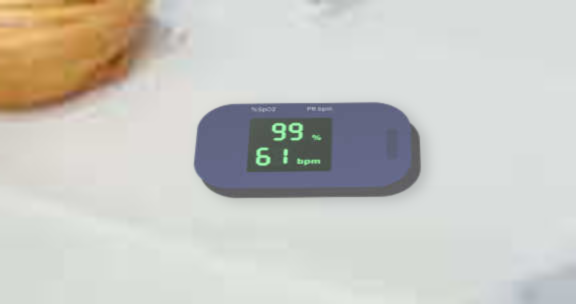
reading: {"value": 61, "unit": "bpm"}
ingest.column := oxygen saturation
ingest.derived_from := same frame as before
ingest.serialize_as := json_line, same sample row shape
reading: {"value": 99, "unit": "%"}
